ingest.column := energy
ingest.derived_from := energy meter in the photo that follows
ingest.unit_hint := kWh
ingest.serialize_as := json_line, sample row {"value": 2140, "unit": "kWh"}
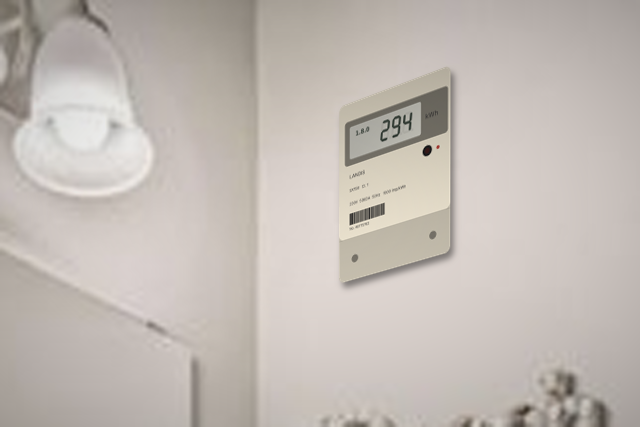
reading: {"value": 294, "unit": "kWh"}
